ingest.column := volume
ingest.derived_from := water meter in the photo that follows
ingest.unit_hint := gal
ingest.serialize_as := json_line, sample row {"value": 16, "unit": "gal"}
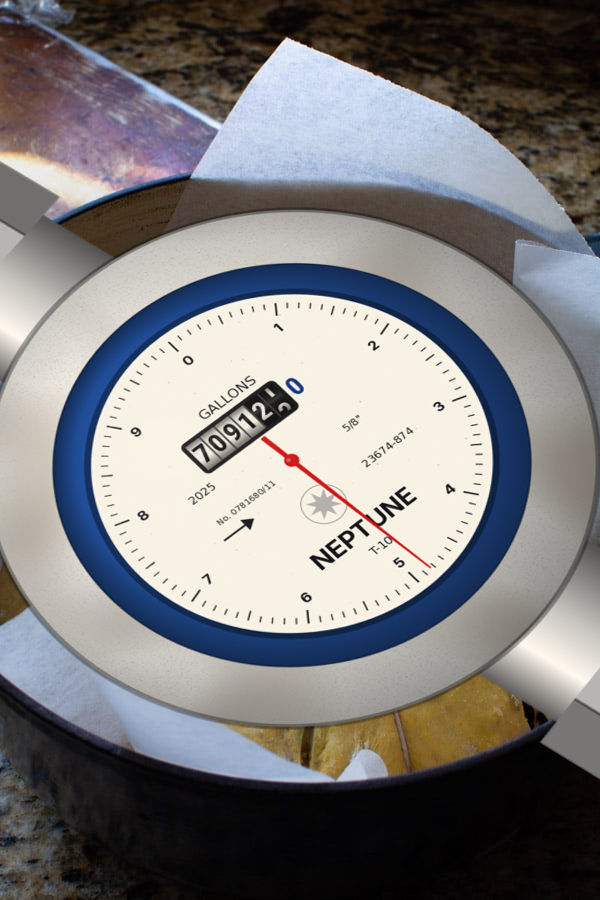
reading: {"value": 7091214.8, "unit": "gal"}
